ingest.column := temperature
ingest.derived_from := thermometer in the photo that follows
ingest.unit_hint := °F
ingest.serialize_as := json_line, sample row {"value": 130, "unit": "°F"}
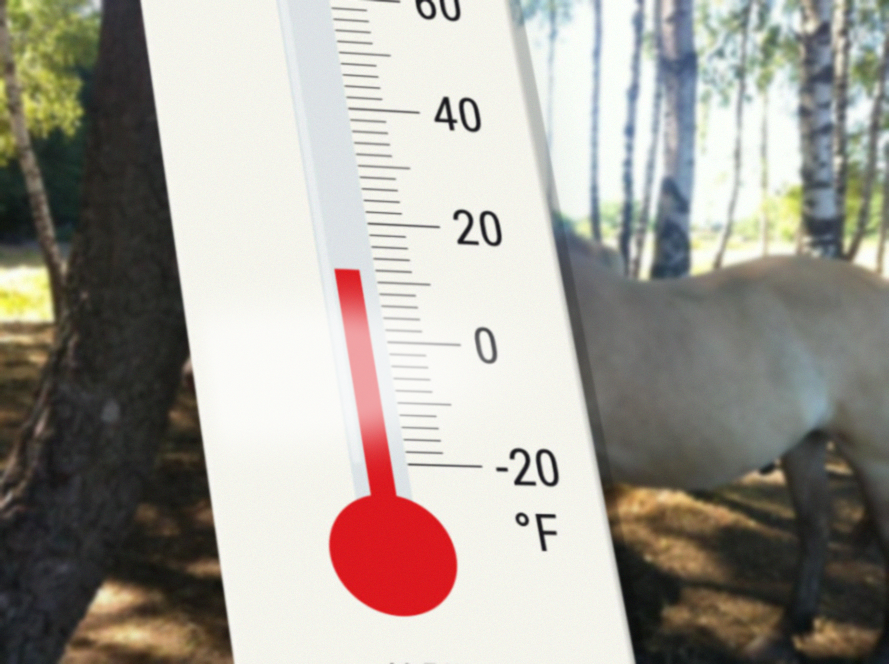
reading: {"value": 12, "unit": "°F"}
